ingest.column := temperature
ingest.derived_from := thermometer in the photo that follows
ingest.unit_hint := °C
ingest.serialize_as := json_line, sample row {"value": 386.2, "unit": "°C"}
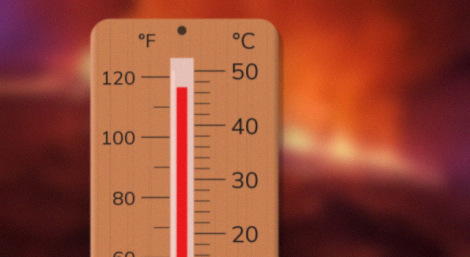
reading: {"value": 47, "unit": "°C"}
